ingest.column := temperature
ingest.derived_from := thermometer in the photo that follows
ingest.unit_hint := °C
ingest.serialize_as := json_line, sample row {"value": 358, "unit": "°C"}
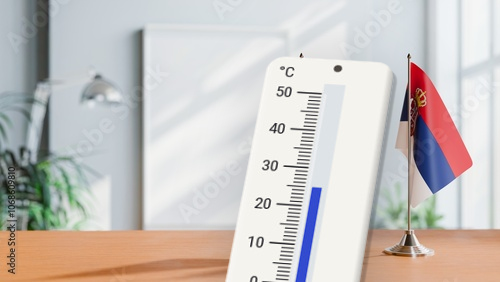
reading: {"value": 25, "unit": "°C"}
